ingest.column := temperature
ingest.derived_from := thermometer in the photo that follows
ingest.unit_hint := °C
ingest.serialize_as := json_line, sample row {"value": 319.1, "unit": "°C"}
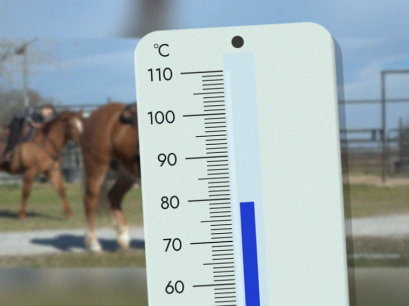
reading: {"value": 79, "unit": "°C"}
